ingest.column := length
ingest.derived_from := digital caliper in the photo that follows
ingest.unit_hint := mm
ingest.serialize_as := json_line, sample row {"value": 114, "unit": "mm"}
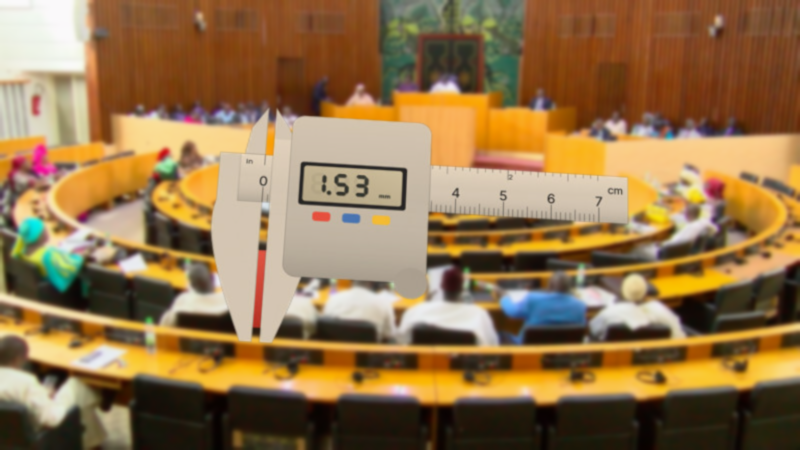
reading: {"value": 1.53, "unit": "mm"}
